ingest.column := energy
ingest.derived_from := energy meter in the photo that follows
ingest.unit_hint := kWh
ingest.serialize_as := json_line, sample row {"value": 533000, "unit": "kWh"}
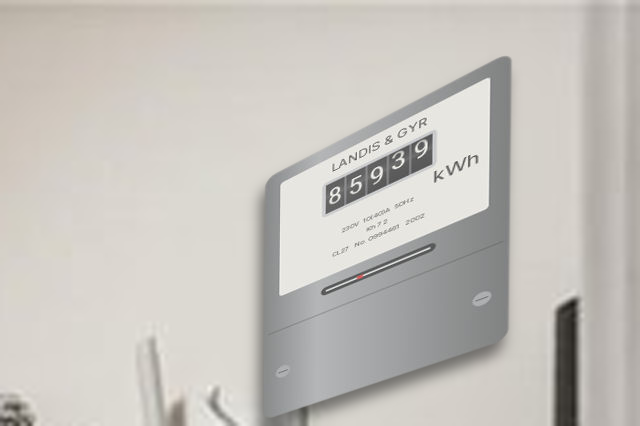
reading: {"value": 85939, "unit": "kWh"}
